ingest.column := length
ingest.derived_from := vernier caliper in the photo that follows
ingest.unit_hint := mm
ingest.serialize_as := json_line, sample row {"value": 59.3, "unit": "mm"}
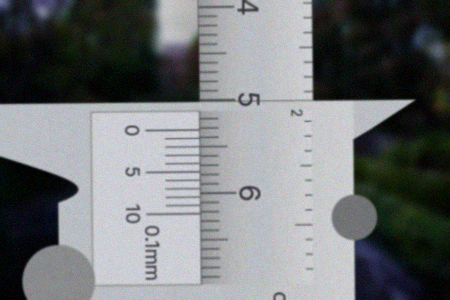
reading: {"value": 53.2, "unit": "mm"}
